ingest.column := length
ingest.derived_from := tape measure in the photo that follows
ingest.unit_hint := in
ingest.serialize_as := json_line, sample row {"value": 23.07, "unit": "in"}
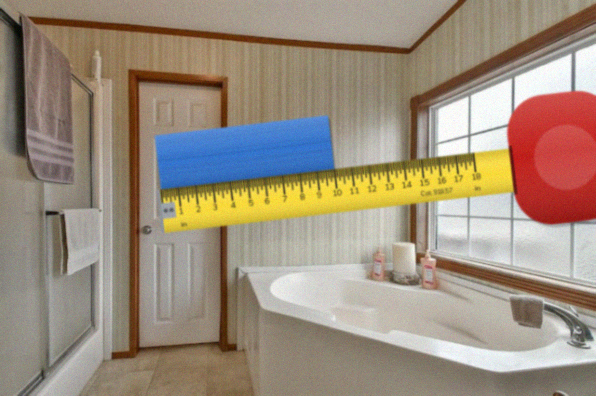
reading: {"value": 10, "unit": "in"}
